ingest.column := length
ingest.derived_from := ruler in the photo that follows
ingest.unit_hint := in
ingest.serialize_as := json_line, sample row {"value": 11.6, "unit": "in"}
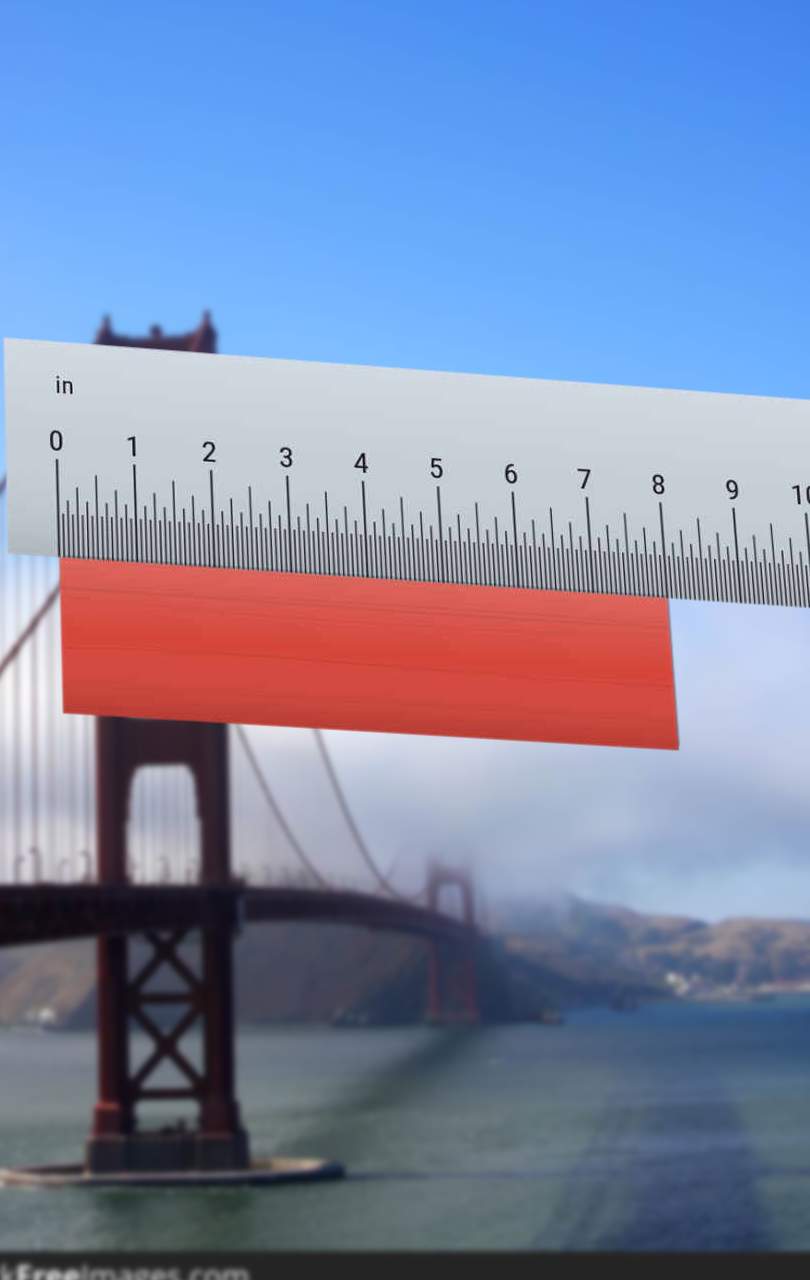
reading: {"value": 8, "unit": "in"}
